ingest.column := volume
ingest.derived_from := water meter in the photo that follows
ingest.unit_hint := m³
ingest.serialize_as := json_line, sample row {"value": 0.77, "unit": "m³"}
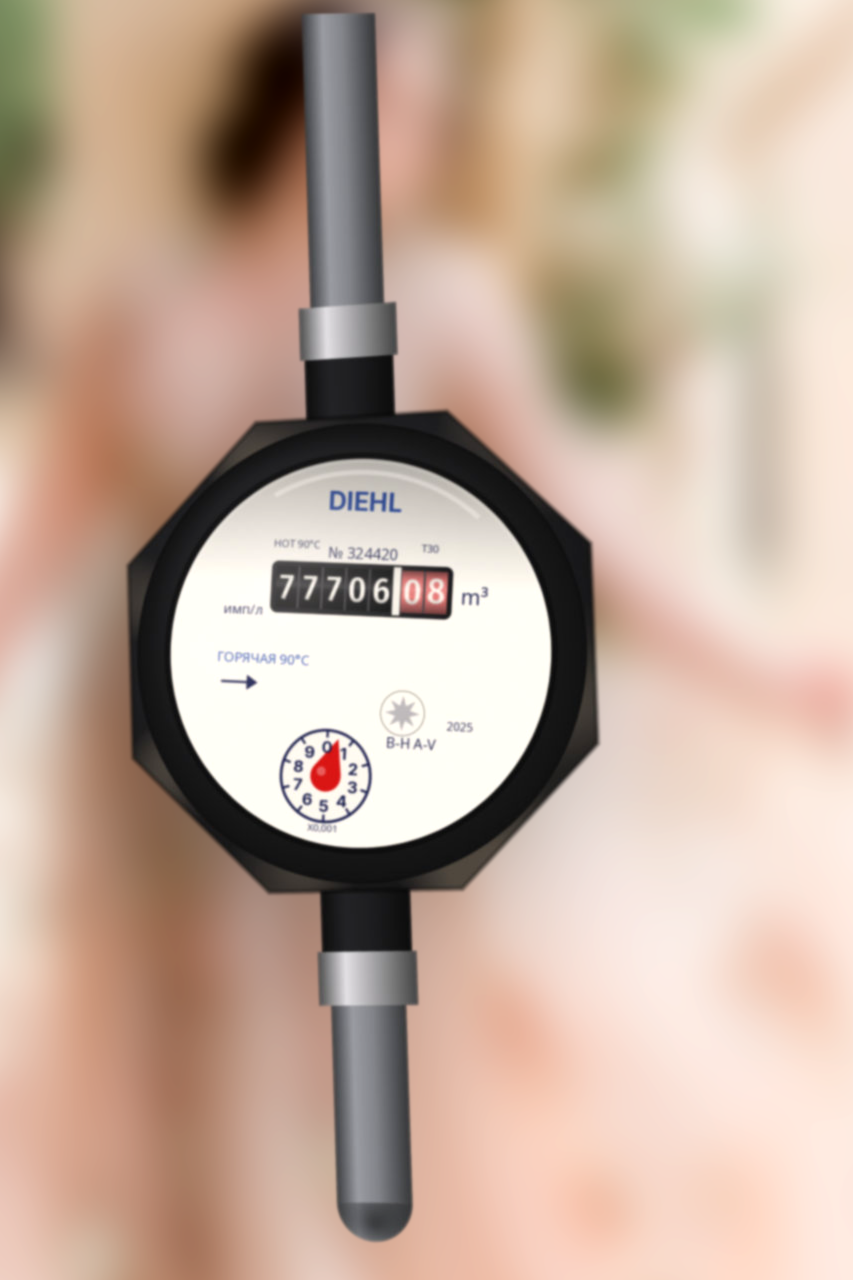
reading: {"value": 77706.080, "unit": "m³"}
